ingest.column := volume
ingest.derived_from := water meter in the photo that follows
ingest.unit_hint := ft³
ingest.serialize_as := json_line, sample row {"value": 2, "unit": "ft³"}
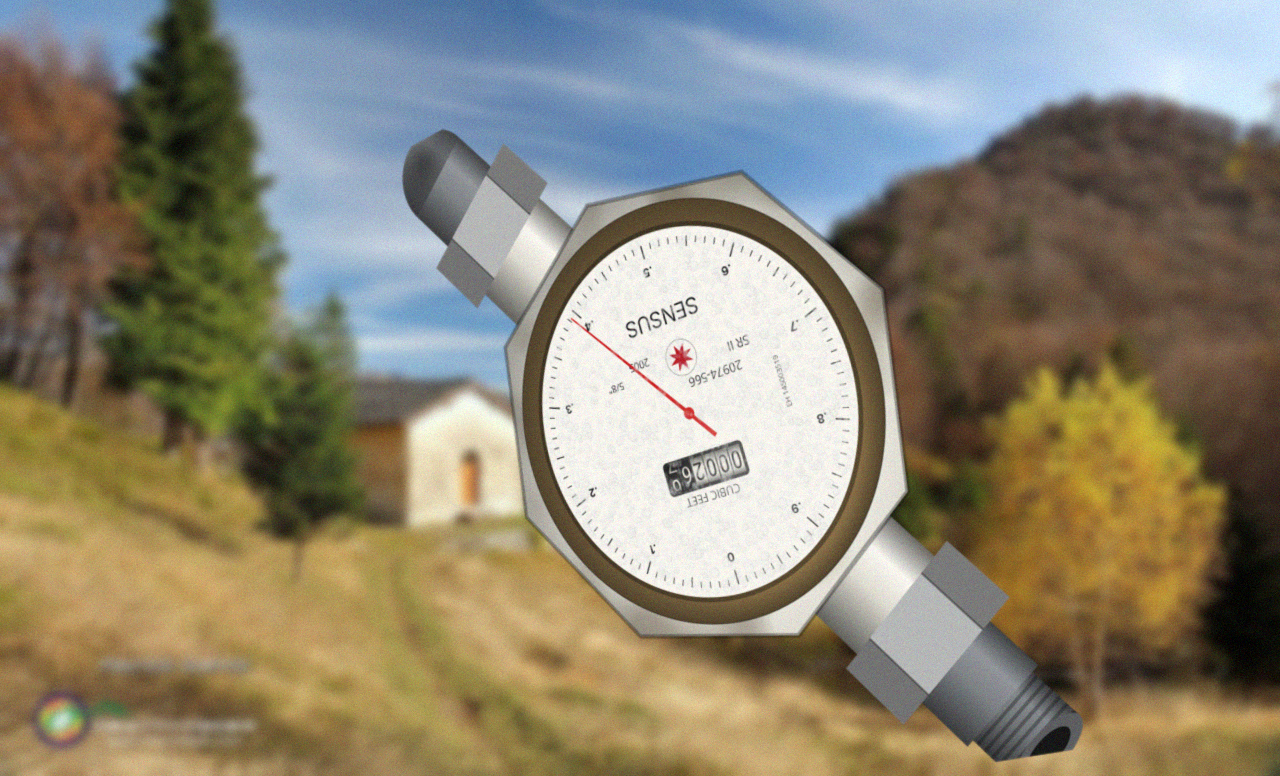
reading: {"value": 266.39, "unit": "ft³"}
